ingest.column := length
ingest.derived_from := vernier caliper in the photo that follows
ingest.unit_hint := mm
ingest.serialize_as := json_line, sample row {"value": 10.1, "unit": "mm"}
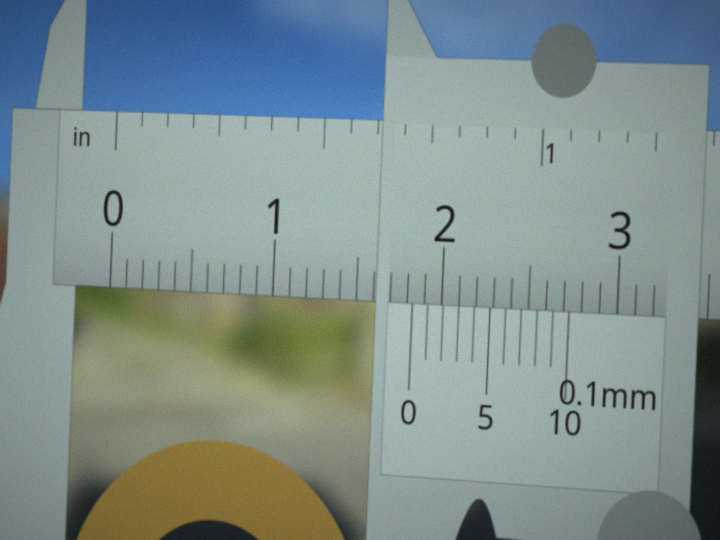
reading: {"value": 18.3, "unit": "mm"}
